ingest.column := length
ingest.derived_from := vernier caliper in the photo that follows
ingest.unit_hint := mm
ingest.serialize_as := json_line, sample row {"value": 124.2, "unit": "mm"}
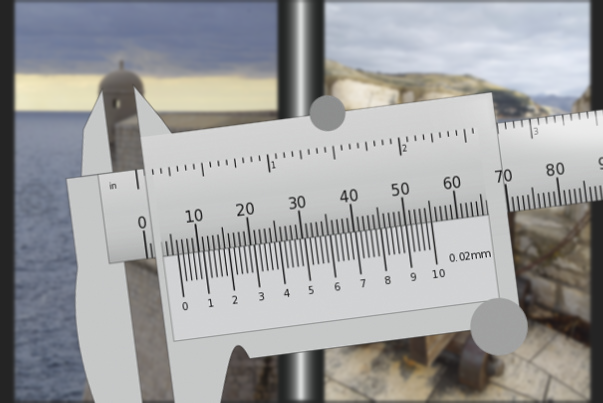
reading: {"value": 6.0, "unit": "mm"}
